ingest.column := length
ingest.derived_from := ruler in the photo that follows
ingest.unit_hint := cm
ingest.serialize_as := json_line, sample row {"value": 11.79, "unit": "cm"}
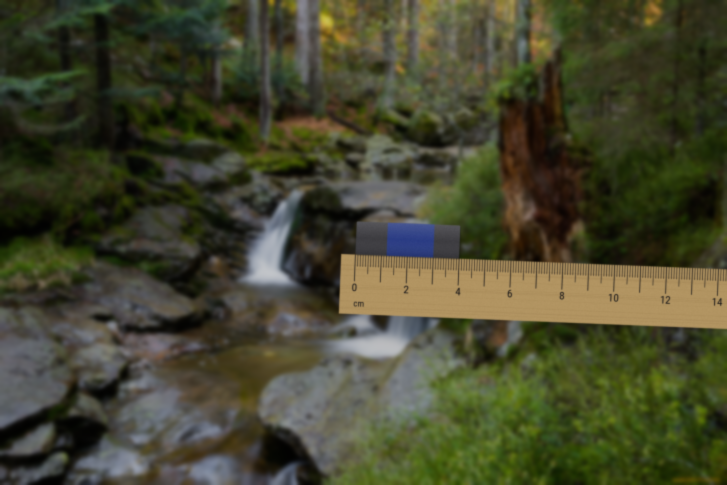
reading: {"value": 4, "unit": "cm"}
